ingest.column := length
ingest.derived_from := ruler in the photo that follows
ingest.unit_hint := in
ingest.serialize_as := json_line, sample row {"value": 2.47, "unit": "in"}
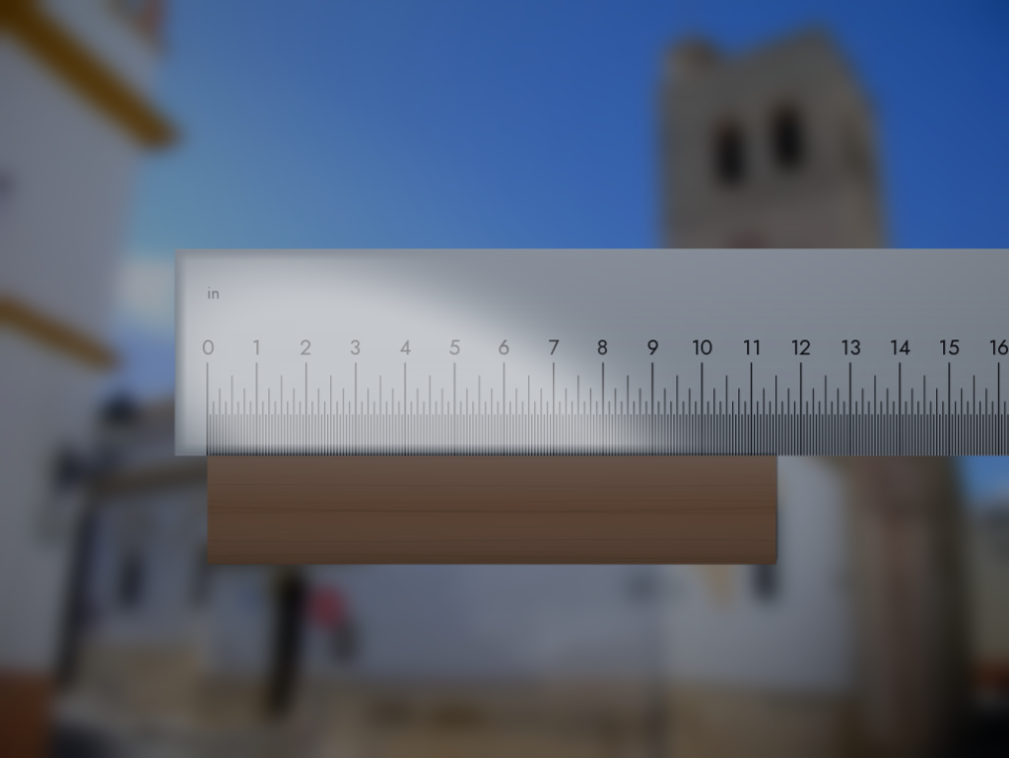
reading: {"value": 11.5, "unit": "in"}
